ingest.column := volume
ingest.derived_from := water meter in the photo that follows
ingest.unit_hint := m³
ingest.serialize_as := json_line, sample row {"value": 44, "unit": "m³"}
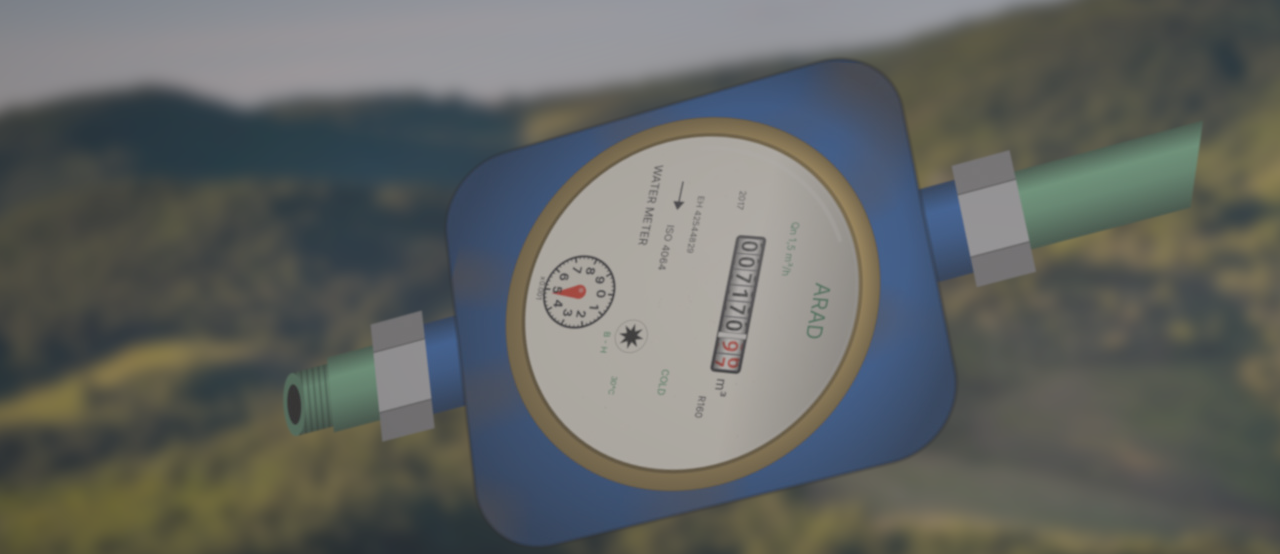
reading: {"value": 7170.964, "unit": "m³"}
